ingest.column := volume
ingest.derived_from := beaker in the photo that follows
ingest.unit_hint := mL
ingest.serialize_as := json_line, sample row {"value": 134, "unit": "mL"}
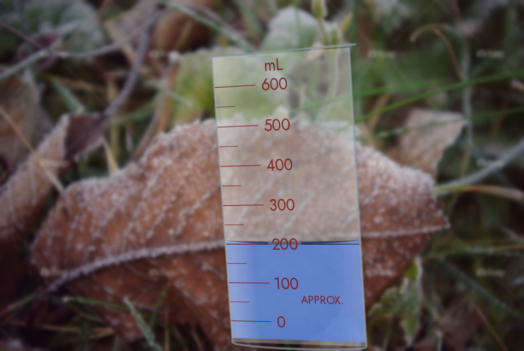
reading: {"value": 200, "unit": "mL"}
